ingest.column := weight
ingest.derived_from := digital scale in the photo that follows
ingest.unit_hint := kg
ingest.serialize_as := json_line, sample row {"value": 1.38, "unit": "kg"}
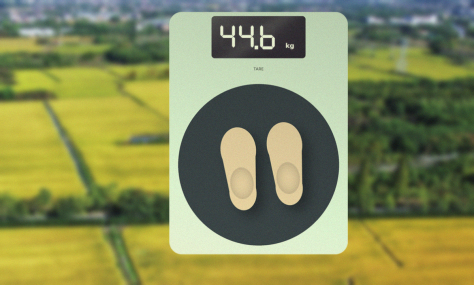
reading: {"value": 44.6, "unit": "kg"}
